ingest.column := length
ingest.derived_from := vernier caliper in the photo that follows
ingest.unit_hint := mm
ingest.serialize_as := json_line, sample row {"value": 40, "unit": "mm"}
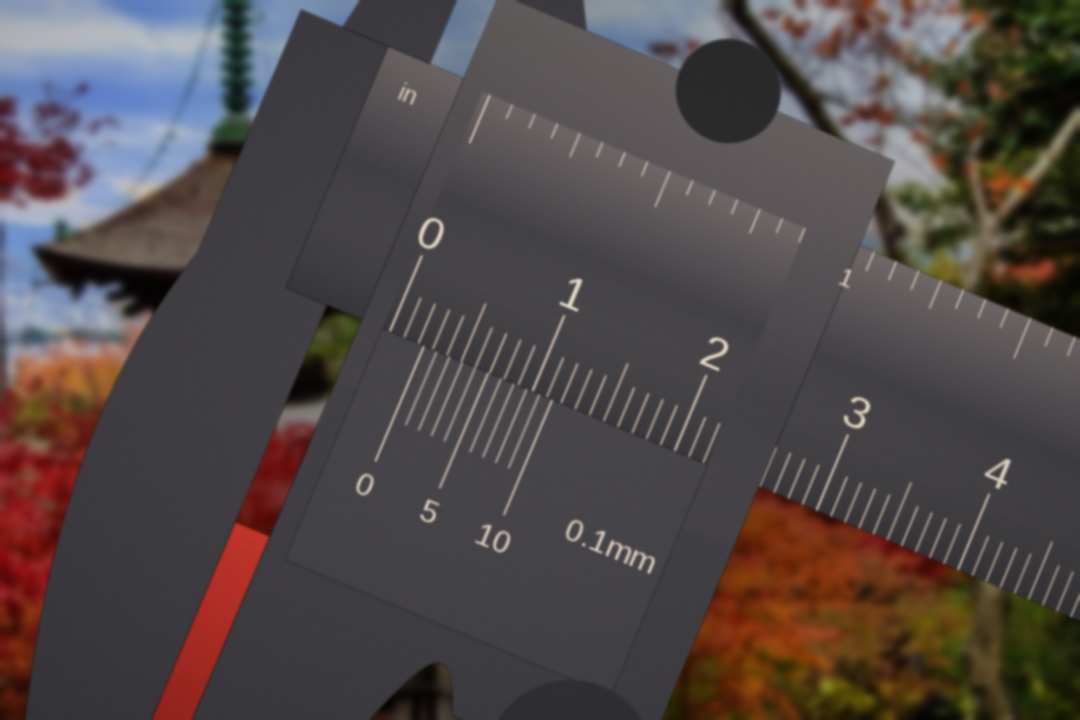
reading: {"value": 2.4, "unit": "mm"}
